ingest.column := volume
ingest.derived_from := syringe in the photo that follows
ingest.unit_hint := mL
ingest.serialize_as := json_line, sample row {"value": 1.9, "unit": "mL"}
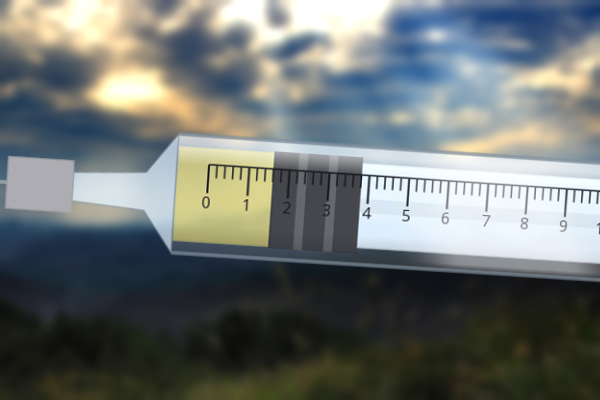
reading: {"value": 1.6, "unit": "mL"}
